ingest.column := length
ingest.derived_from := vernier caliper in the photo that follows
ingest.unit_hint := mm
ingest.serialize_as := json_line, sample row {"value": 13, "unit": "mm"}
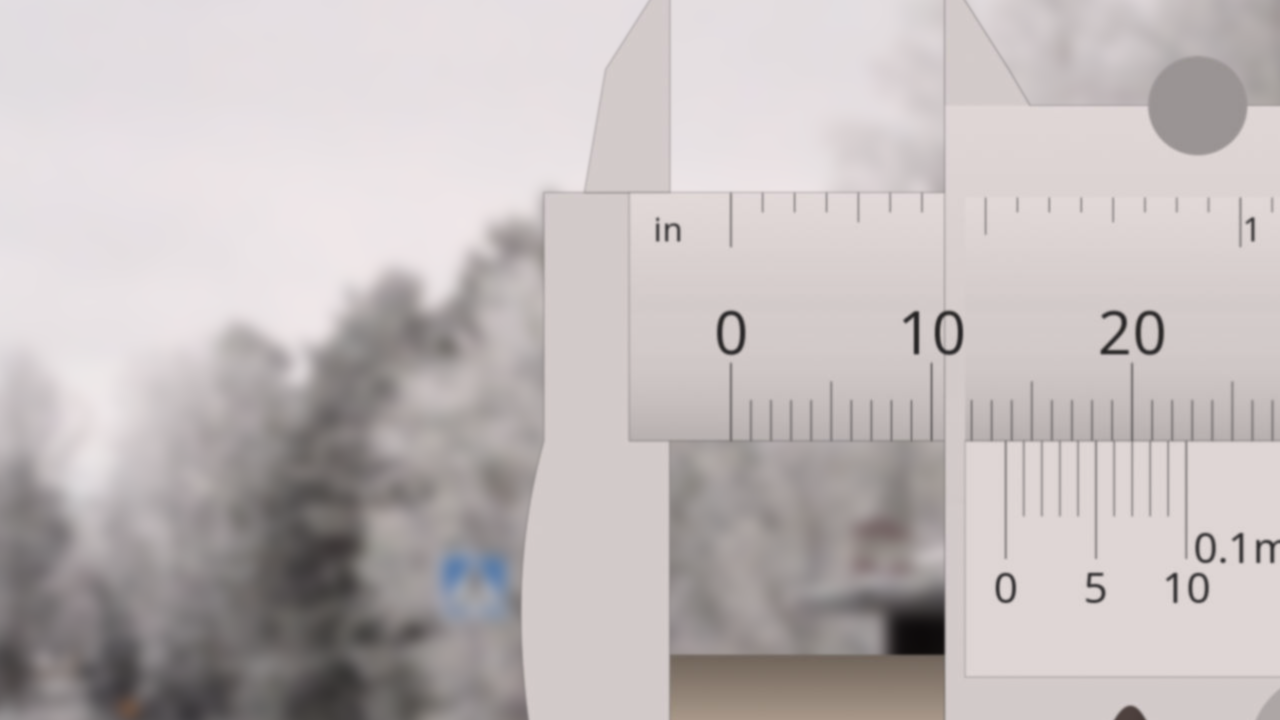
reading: {"value": 13.7, "unit": "mm"}
